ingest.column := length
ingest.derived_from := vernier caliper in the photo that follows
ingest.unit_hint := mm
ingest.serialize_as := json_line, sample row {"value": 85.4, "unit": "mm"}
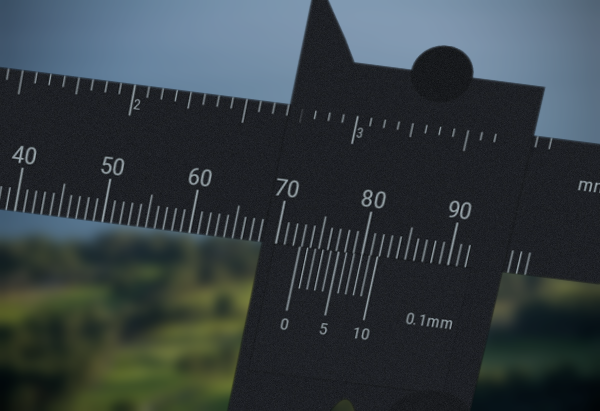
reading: {"value": 72.8, "unit": "mm"}
